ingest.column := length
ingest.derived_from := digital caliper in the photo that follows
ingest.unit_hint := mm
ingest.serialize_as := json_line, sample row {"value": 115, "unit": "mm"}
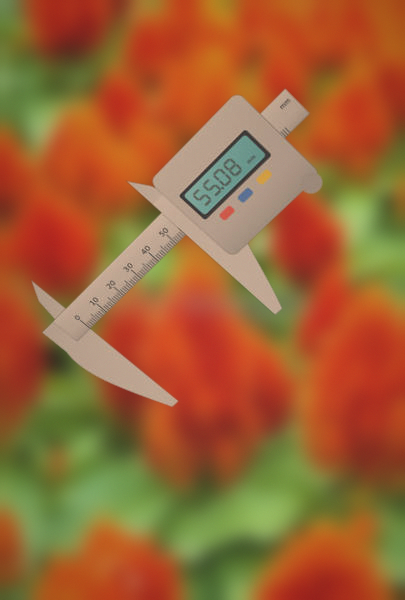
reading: {"value": 55.08, "unit": "mm"}
